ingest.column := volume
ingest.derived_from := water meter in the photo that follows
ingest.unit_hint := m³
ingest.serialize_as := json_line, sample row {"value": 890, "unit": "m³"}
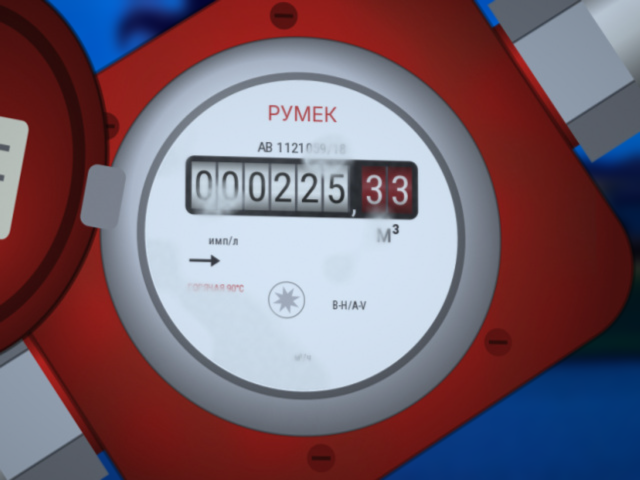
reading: {"value": 225.33, "unit": "m³"}
